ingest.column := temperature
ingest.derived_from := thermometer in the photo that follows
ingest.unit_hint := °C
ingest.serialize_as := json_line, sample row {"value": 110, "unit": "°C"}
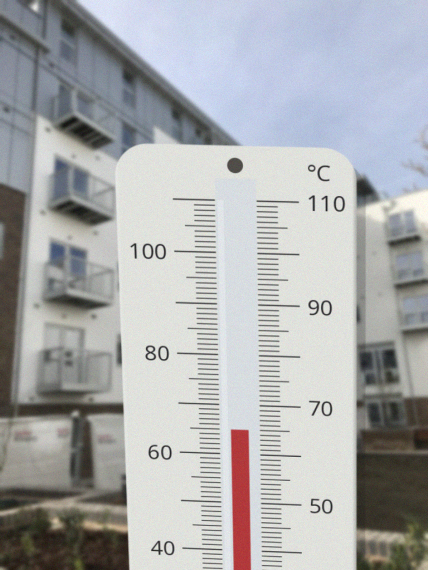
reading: {"value": 65, "unit": "°C"}
